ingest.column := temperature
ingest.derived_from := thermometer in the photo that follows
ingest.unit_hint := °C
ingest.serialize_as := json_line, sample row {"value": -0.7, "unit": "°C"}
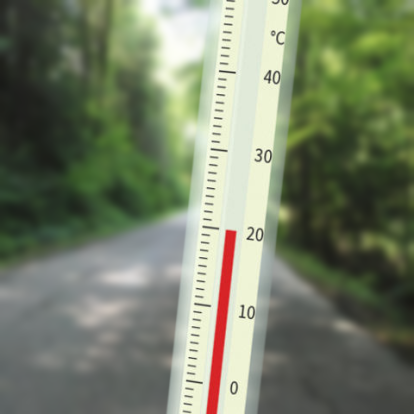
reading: {"value": 20, "unit": "°C"}
